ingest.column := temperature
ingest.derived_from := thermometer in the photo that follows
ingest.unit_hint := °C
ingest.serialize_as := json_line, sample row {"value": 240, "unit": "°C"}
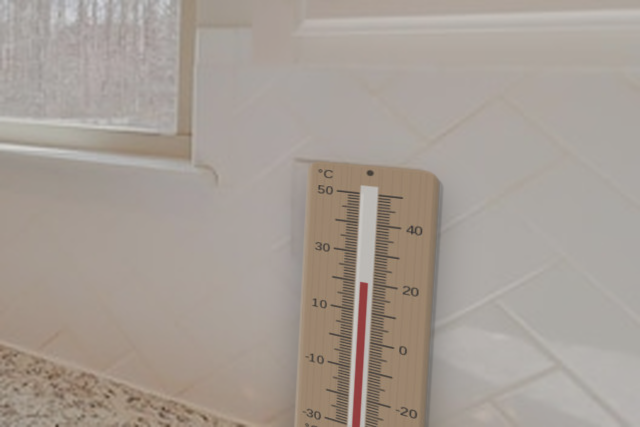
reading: {"value": 20, "unit": "°C"}
